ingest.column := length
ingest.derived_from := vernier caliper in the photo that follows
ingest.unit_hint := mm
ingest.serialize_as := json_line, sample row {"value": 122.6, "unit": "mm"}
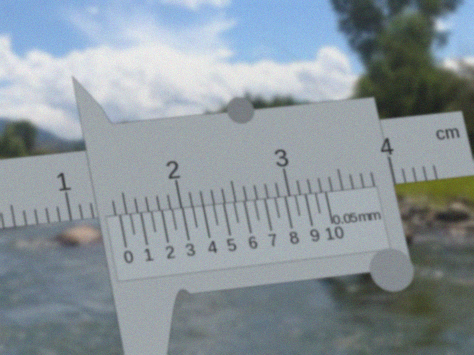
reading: {"value": 14.4, "unit": "mm"}
